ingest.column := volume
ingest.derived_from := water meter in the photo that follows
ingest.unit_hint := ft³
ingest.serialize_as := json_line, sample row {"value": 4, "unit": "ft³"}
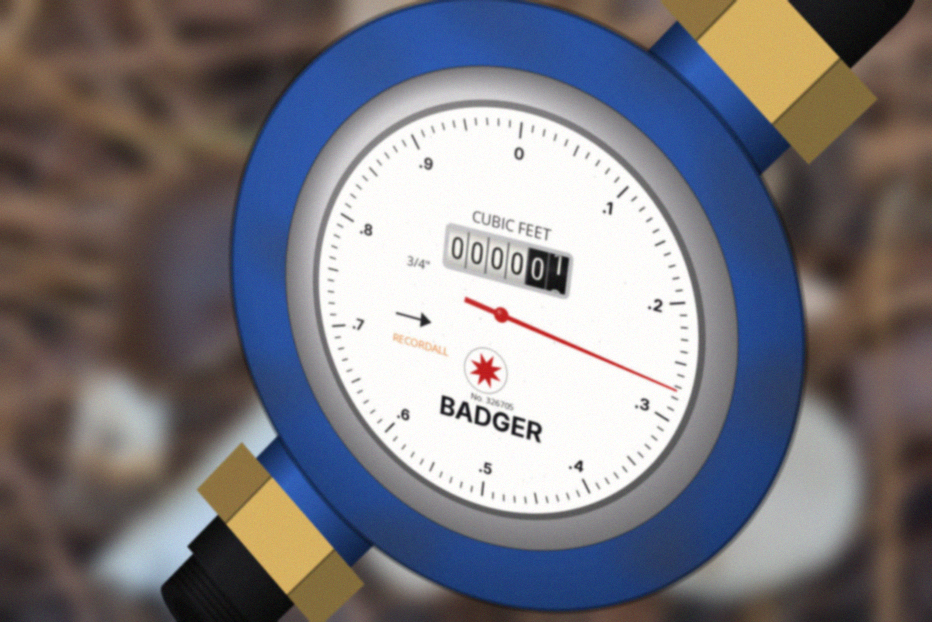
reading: {"value": 1.27, "unit": "ft³"}
